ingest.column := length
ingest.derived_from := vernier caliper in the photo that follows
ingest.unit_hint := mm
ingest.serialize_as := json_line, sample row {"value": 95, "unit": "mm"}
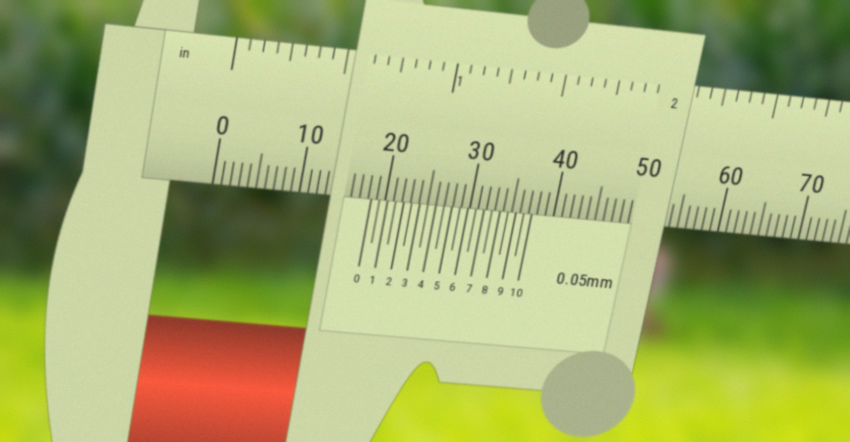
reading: {"value": 18.4, "unit": "mm"}
